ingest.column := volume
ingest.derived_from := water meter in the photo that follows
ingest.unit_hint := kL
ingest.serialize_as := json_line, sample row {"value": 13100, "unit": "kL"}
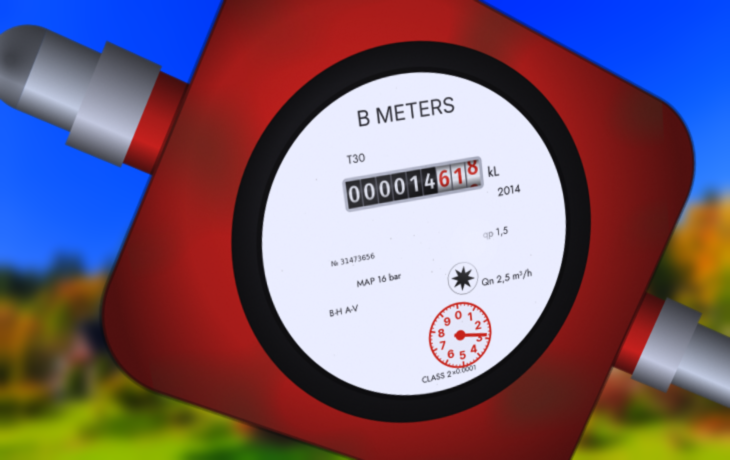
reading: {"value": 14.6182, "unit": "kL"}
